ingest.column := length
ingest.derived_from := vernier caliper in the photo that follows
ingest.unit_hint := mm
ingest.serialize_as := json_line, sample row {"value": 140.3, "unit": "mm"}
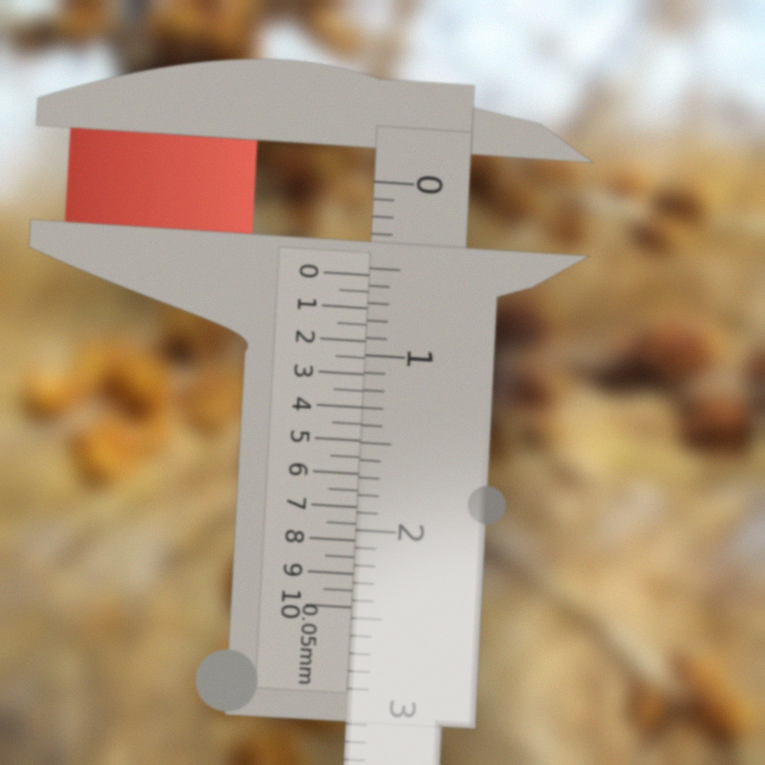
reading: {"value": 5.4, "unit": "mm"}
